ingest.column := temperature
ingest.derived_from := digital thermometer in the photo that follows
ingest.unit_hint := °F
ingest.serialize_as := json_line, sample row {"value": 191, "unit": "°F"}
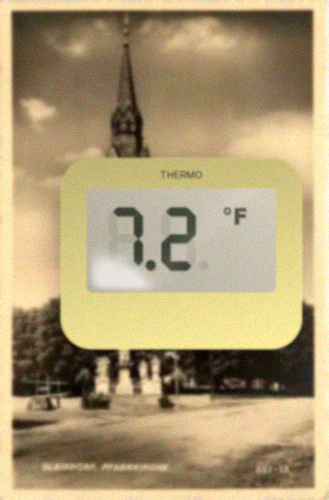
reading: {"value": 7.2, "unit": "°F"}
